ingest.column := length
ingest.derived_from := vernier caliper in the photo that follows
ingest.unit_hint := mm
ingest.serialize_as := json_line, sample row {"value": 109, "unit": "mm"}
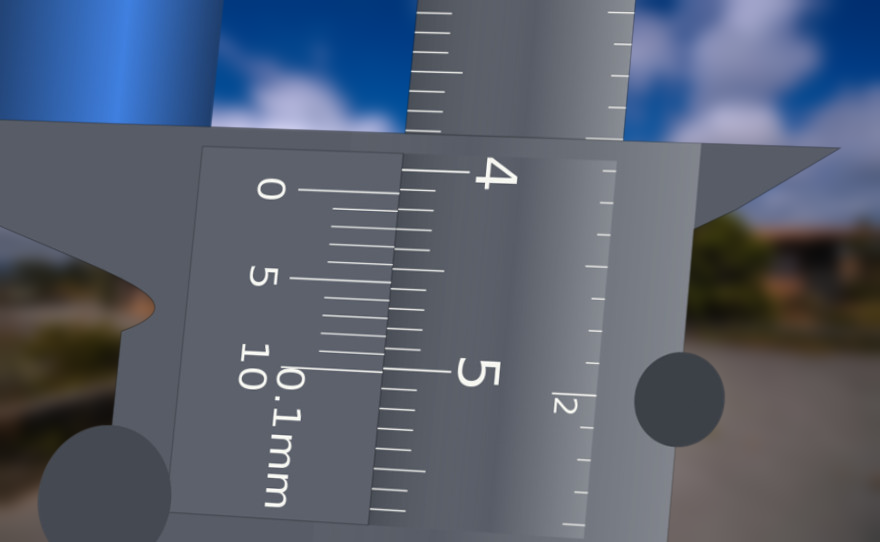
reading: {"value": 41.2, "unit": "mm"}
